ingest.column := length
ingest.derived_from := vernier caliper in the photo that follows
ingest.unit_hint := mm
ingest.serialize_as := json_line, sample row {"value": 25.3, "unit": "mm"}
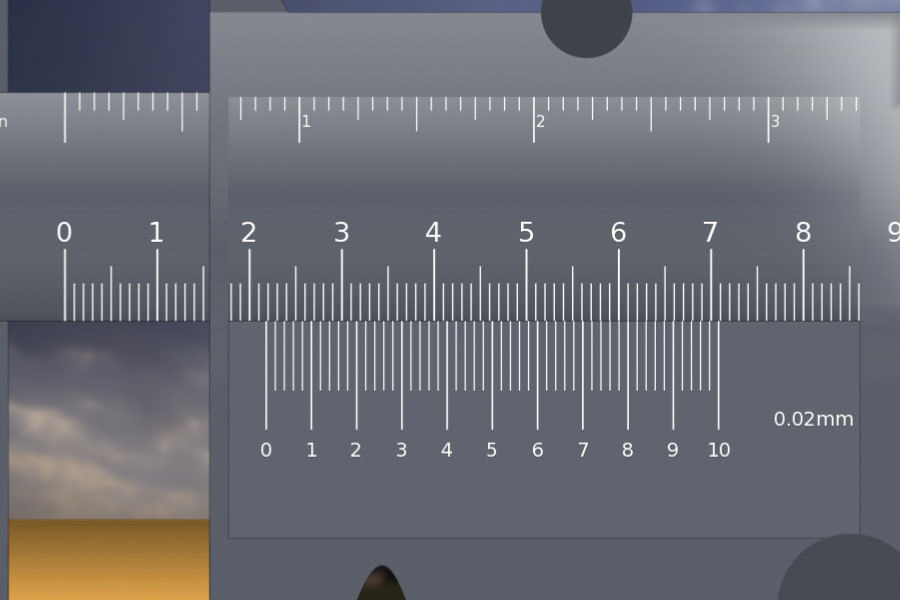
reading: {"value": 21.8, "unit": "mm"}
